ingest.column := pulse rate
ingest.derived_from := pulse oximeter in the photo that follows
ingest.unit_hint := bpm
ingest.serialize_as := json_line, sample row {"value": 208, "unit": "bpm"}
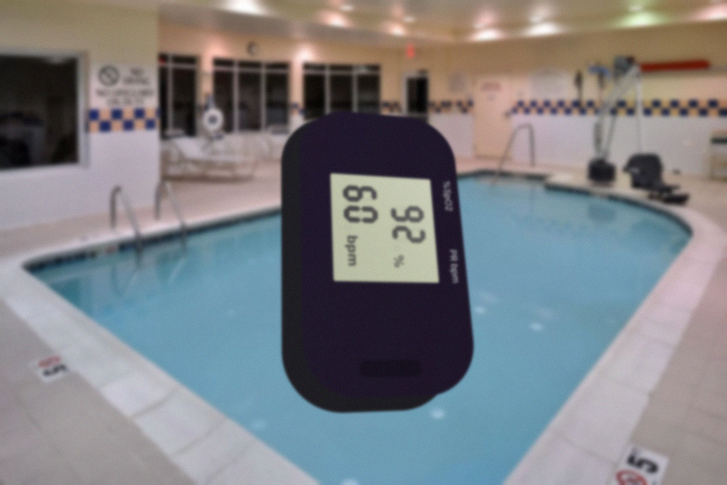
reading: {"value": 60, "unit": "bpm"}
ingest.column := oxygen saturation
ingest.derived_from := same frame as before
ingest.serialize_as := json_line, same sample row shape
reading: {"value": 92, "unit": "%"}
